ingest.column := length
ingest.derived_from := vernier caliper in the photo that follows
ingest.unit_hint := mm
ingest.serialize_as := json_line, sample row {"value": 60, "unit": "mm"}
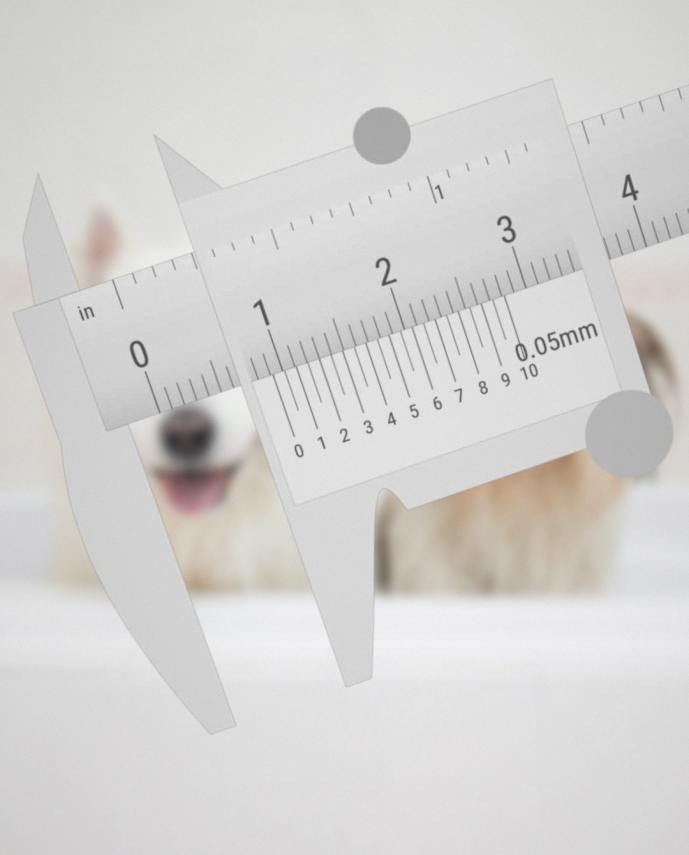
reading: {"value": 9.2, "unit": "mm"}
